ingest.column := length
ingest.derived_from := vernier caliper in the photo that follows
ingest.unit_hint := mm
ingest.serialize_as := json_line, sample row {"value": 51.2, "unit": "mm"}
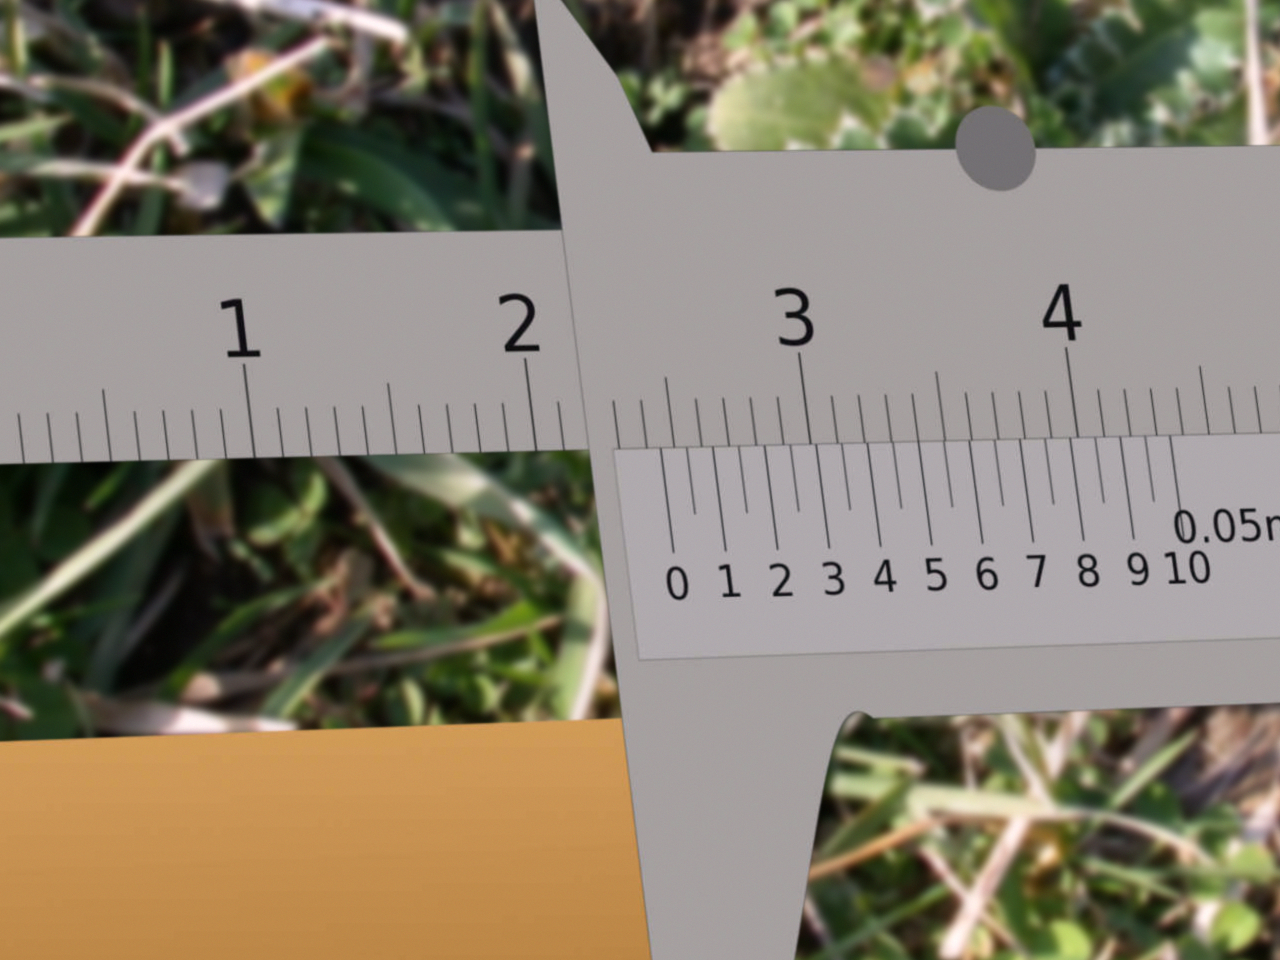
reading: {"value": 24.5, "unit": "mm"}
